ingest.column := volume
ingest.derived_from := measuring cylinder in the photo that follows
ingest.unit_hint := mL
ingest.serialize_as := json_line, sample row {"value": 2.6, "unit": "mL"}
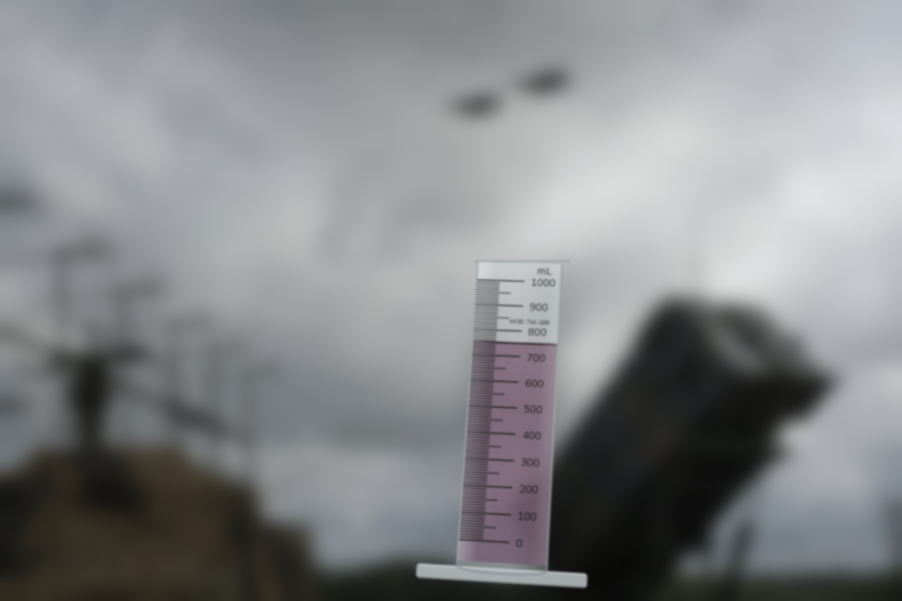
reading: {"value": 750, "unit": "mL"}
